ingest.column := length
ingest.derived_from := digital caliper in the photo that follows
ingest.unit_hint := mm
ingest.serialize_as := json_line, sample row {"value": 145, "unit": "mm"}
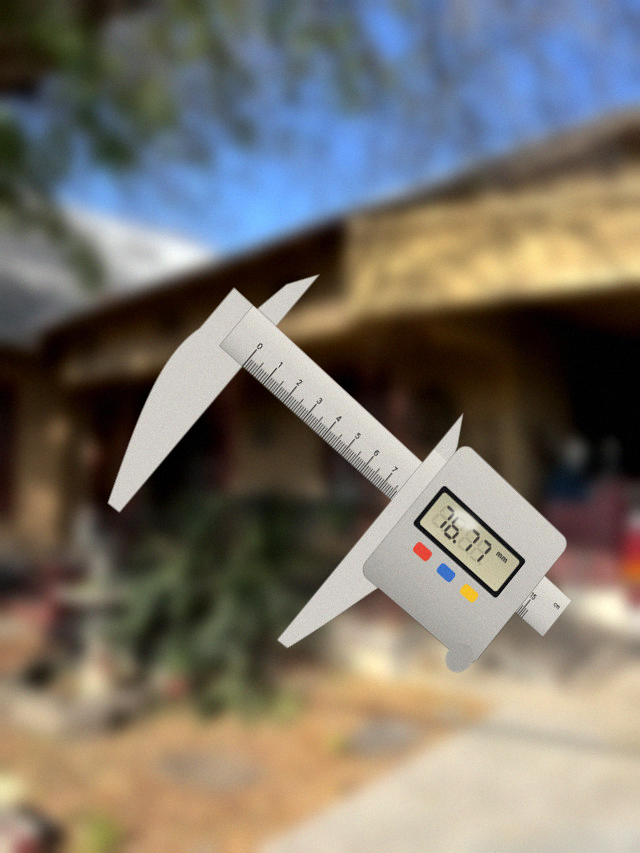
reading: {"value": 76.77, "unit": "mm"}
